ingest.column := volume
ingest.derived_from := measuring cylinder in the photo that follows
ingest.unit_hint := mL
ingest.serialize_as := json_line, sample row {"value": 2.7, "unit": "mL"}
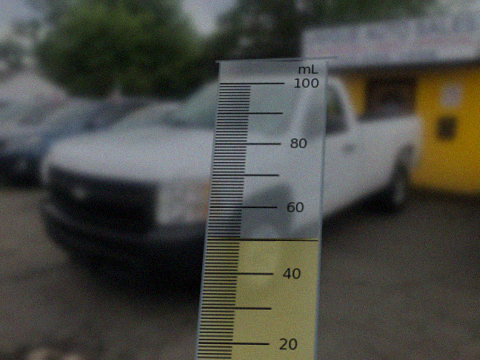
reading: {"value": 50, "unit": "mL"}
